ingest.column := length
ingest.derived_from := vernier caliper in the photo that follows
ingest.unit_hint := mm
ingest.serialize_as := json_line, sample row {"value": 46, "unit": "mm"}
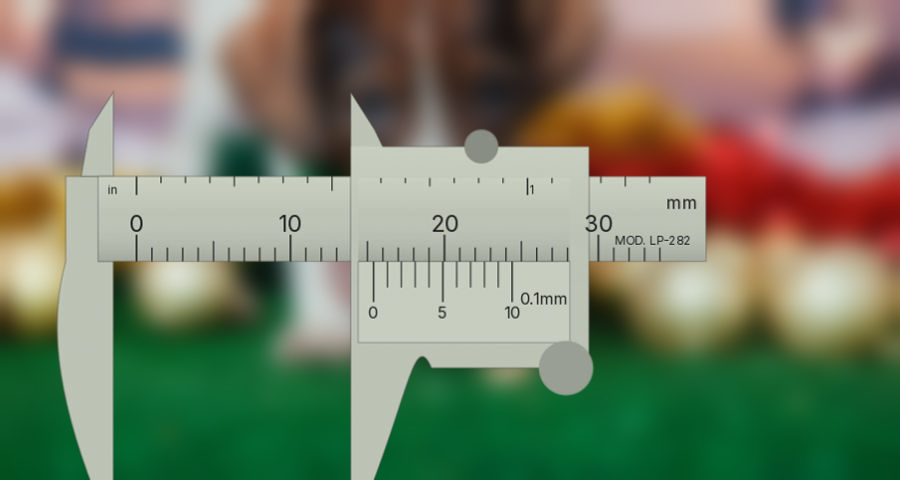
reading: {"value": 15.4, "unit": "mm"}
